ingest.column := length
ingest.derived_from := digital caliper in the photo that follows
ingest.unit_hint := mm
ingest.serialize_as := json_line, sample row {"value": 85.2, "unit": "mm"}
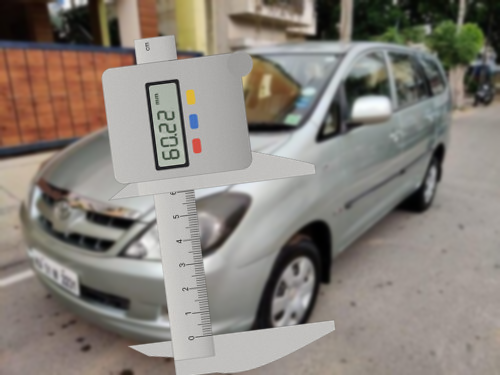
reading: {"value": 60.22, "unit": "mm"}
